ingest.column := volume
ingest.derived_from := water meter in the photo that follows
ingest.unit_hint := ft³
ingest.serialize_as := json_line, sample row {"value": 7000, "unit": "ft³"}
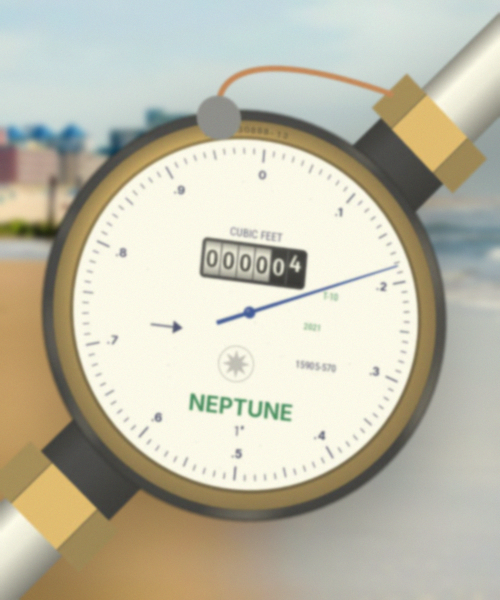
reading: {"value": 4.18, "unit": "ft³"}
